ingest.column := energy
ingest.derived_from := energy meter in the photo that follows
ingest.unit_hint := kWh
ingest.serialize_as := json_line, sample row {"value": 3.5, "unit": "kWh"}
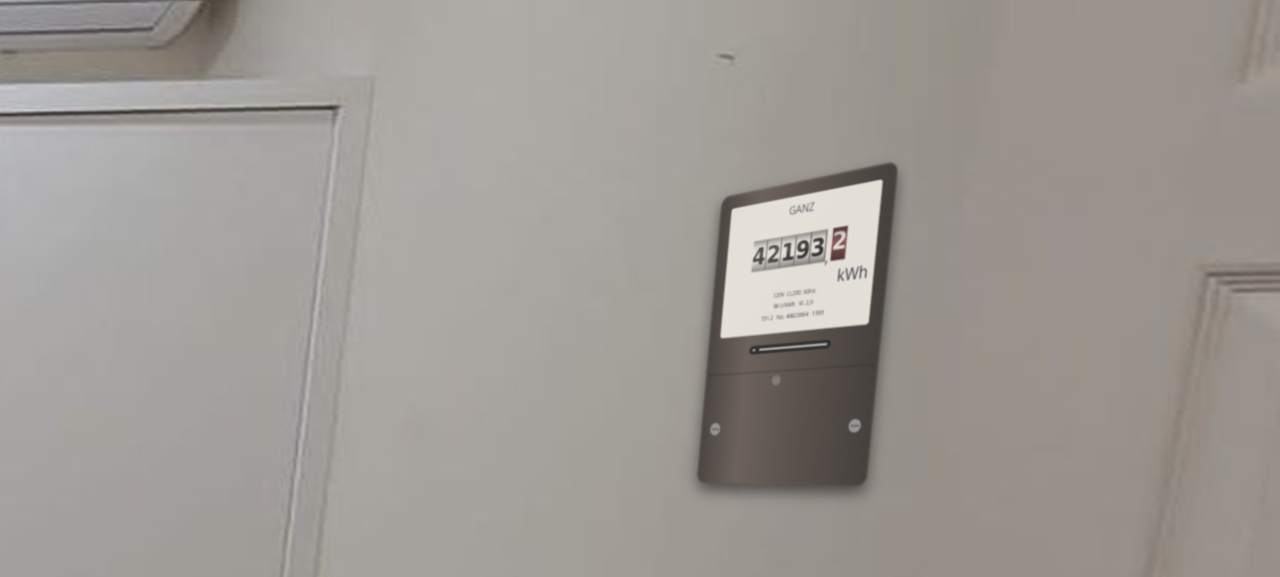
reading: {"value": 42193.2, "unit": "kWh"}
